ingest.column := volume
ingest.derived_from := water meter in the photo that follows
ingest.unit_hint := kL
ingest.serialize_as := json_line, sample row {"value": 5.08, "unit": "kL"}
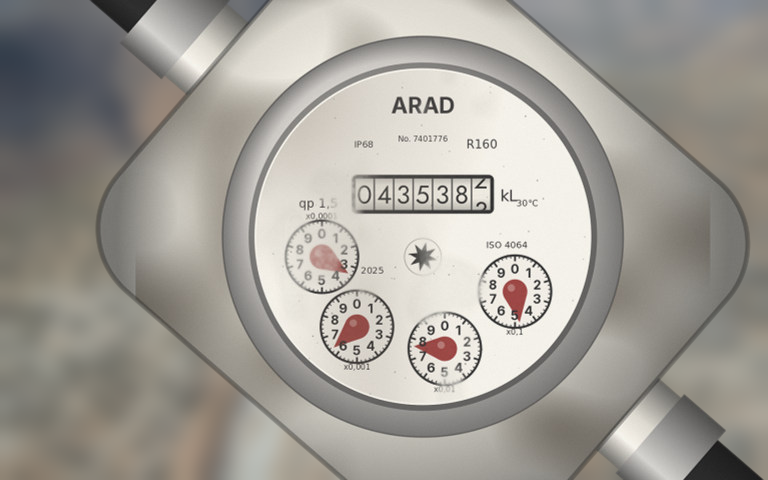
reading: {"value": 435382.4763, "unit": "kL"}
